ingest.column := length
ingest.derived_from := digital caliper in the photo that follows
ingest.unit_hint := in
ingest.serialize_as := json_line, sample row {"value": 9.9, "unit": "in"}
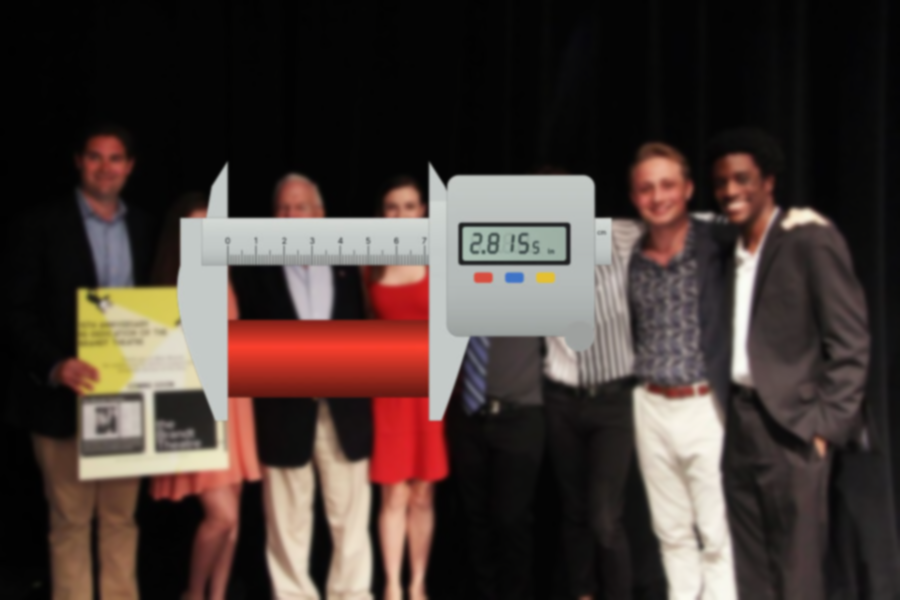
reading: {"value": 2.8155, "unit": "in"}
